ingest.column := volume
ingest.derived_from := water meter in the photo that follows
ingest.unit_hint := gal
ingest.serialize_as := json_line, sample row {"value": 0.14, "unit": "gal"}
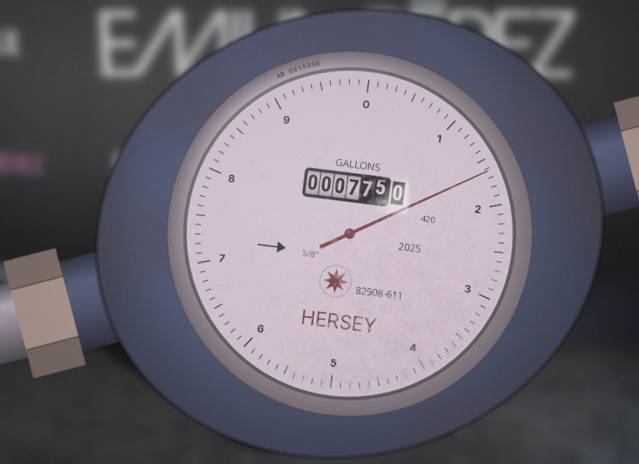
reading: {"value": 7751.6, "unit": "gal"}
